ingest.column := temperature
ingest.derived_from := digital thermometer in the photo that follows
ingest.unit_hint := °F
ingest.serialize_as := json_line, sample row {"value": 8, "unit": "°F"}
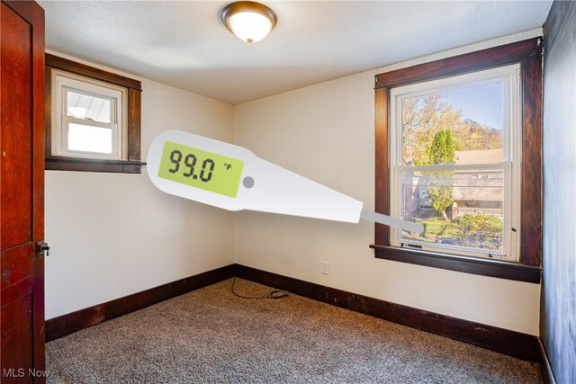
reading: {"value": 99.0, "unit": "°F"}
